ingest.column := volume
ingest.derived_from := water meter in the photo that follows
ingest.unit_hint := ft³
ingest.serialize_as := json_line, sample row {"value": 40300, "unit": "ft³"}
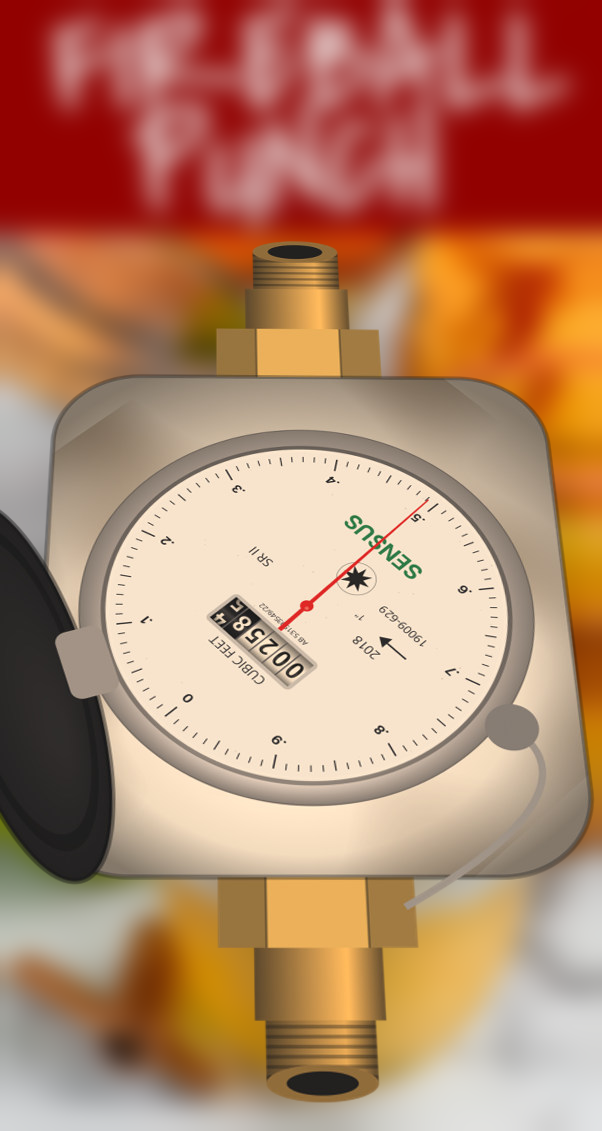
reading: {"value": 2584.49, "unit": "ft³"}
